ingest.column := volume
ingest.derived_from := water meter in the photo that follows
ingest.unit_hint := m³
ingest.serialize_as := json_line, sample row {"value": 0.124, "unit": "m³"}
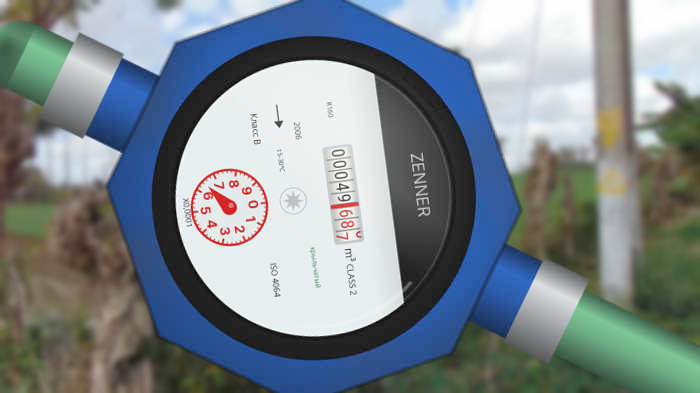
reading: {"value": 49.6866, "unit": "m³"}
